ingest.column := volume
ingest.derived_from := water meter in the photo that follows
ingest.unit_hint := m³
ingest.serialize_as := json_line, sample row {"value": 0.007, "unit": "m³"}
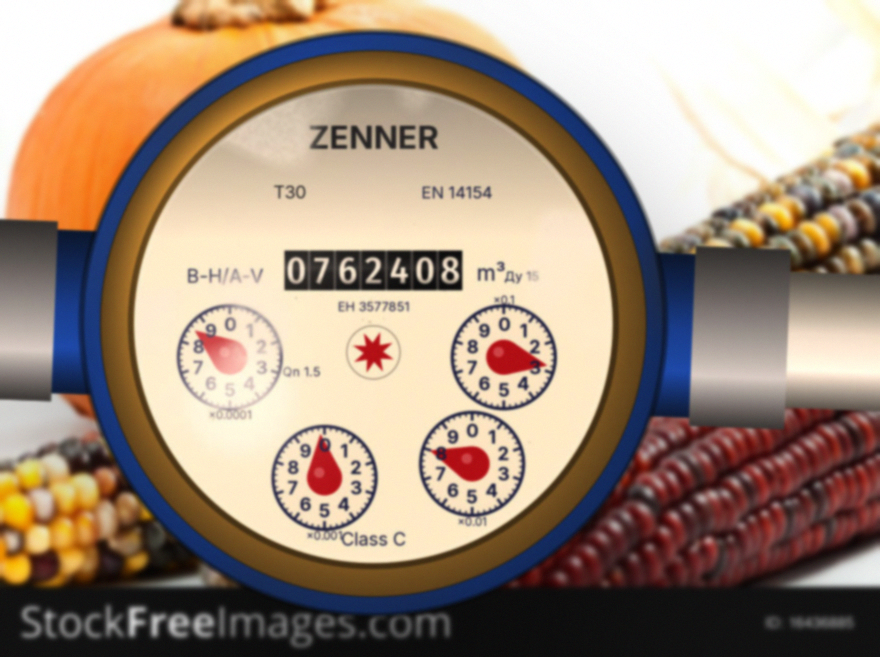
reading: {"value": 762408.2798, "unit": "m³"}
